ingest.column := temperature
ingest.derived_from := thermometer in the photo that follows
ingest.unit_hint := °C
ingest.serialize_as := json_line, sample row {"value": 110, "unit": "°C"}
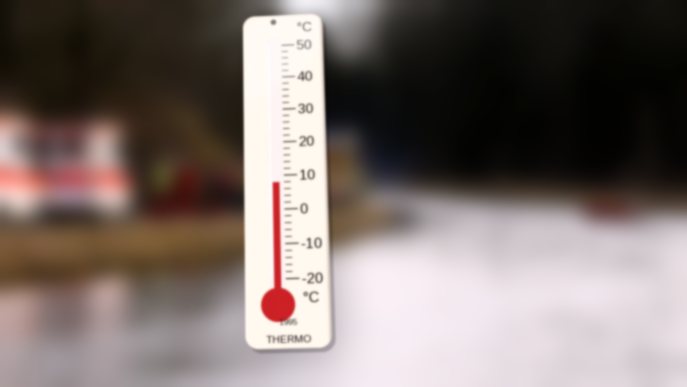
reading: {"value": 8, "unit": "°C"}
